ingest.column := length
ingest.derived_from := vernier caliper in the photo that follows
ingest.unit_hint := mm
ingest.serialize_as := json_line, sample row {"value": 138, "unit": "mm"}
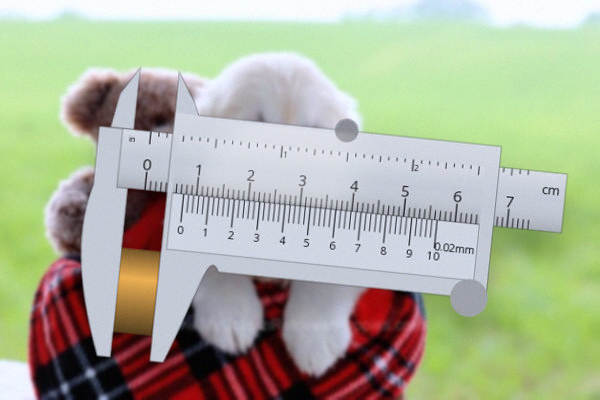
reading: {"value": 7.5, "unit": "mm"}
